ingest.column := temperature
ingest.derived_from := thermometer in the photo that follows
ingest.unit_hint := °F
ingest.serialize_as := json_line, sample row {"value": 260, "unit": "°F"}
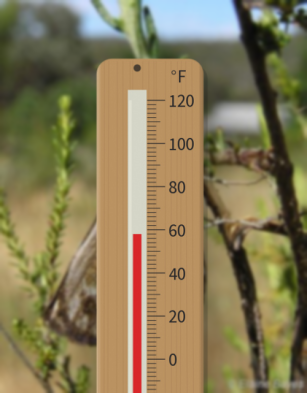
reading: {"value": 58, "unit": "°F"}
